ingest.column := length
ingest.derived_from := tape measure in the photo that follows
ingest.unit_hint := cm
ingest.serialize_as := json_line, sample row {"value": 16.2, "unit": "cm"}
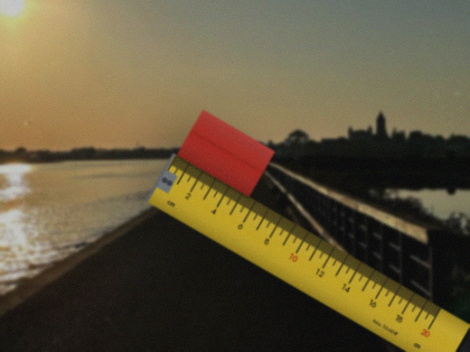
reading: {"value": 5.5, "unit": "cm"}
